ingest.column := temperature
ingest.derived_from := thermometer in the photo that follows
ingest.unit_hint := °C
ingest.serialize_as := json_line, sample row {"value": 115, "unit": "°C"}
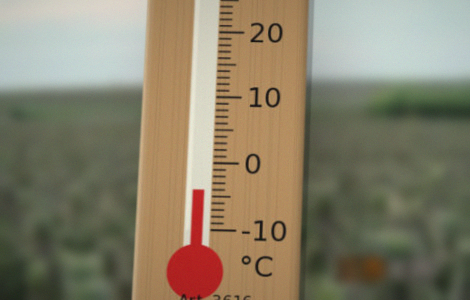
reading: {"value": -4, "unit": "°C"}
